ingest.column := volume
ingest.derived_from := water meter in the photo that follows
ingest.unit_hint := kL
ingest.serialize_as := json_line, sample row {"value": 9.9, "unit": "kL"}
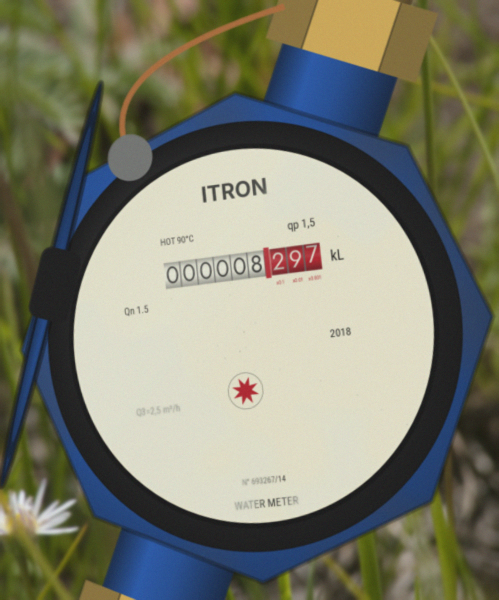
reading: {"value": 8.297, "unit": "kL"}
